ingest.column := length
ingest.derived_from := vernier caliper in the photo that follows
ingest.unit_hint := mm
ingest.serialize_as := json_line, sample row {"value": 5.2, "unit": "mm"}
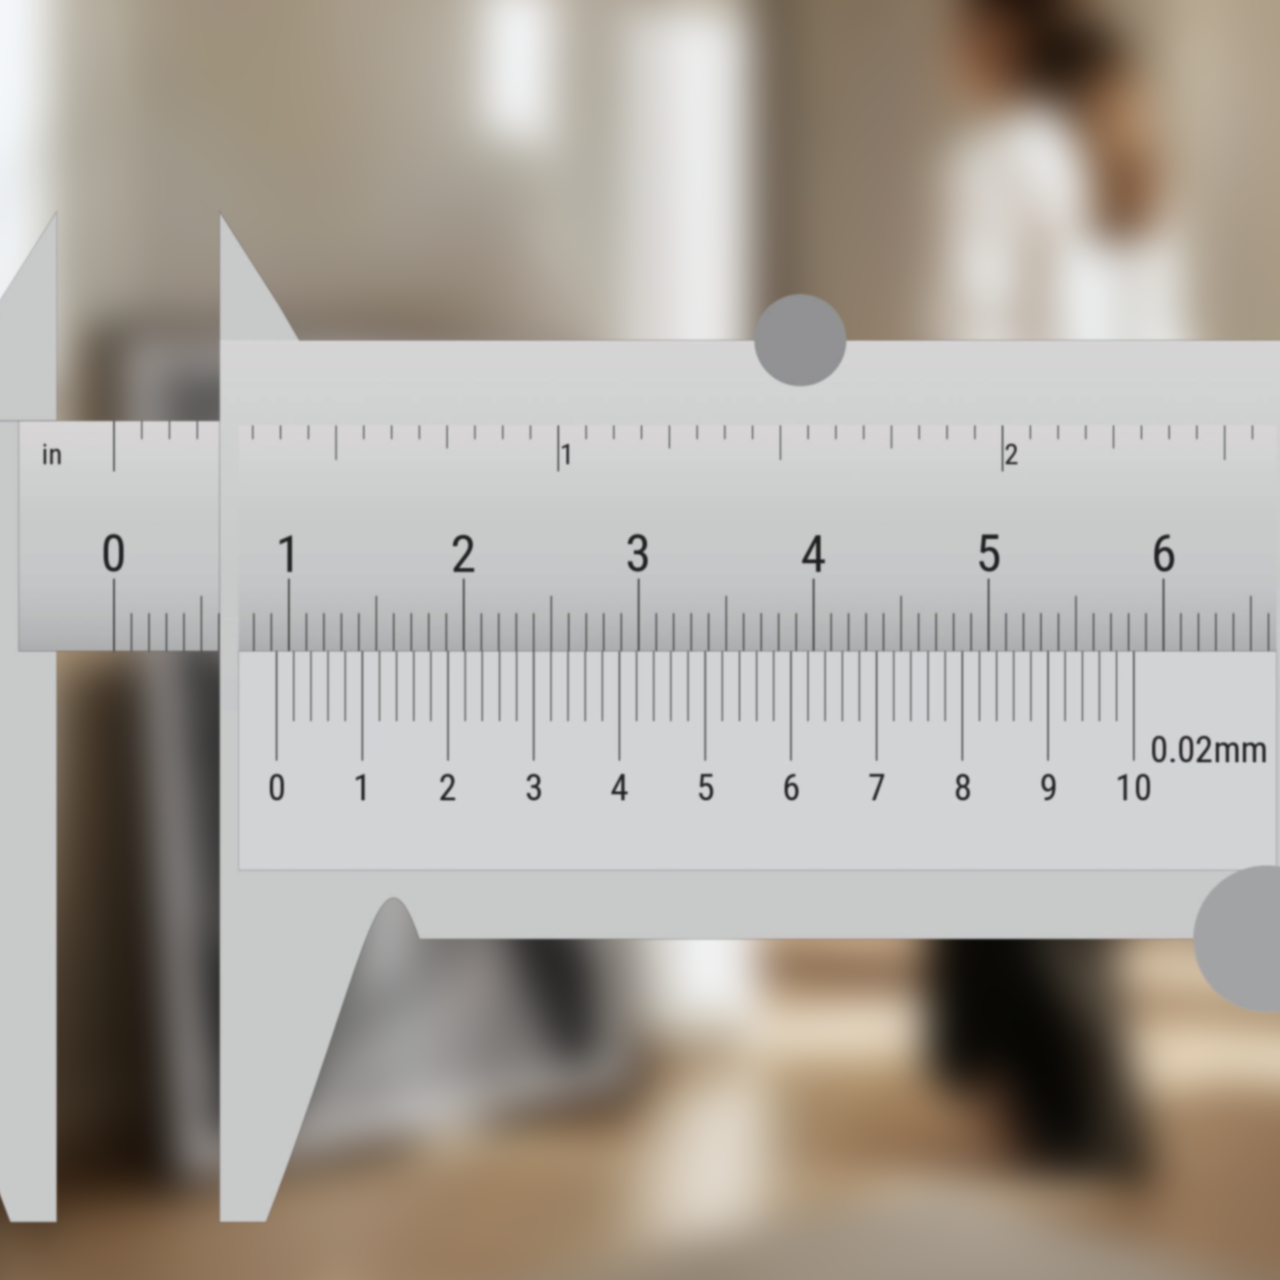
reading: {"value": 9.3, "unit": "mm"}
